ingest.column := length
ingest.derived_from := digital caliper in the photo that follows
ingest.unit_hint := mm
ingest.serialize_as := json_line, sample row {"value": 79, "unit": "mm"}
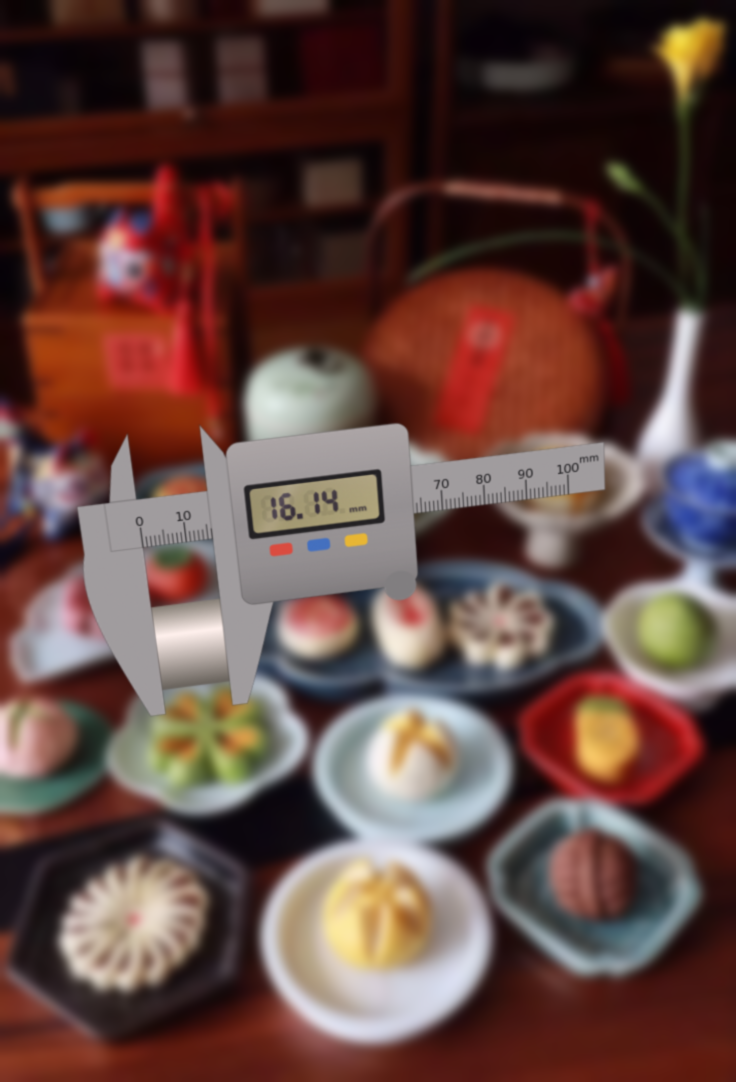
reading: {"value": 16.14, "unit": "mm"}
